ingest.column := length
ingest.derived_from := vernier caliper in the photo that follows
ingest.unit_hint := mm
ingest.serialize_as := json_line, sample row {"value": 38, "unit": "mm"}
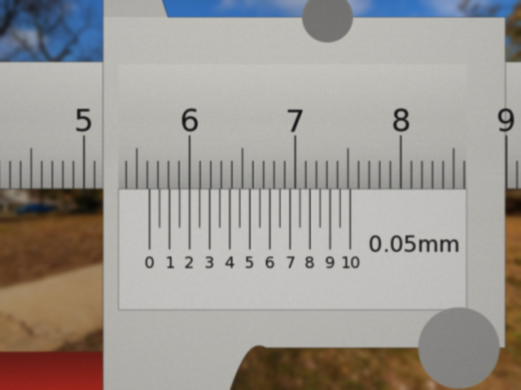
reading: {"value": 56.2, "unit": "mm"}
